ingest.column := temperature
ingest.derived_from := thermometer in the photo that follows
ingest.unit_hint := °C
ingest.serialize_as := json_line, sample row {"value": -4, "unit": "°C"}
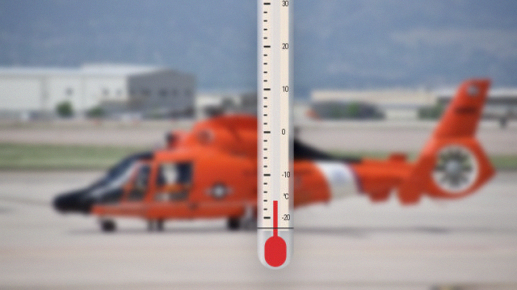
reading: {"value": -16, "unit": "°C"}
